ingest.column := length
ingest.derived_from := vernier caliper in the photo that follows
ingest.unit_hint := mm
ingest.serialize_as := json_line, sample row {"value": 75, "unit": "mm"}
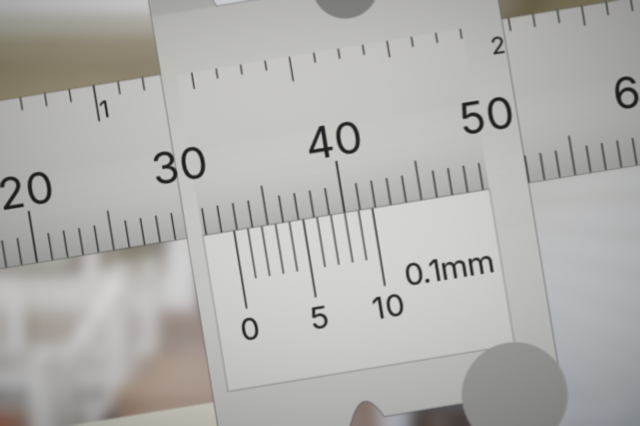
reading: {"value": 32.8, "unit": "mm"}
